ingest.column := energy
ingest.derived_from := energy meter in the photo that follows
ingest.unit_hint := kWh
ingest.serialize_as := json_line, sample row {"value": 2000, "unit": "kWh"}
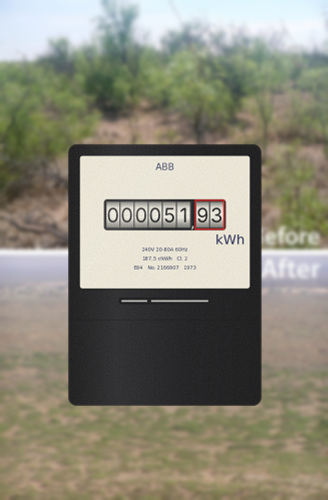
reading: {"value": 51.93, "unit": "kWh"}
